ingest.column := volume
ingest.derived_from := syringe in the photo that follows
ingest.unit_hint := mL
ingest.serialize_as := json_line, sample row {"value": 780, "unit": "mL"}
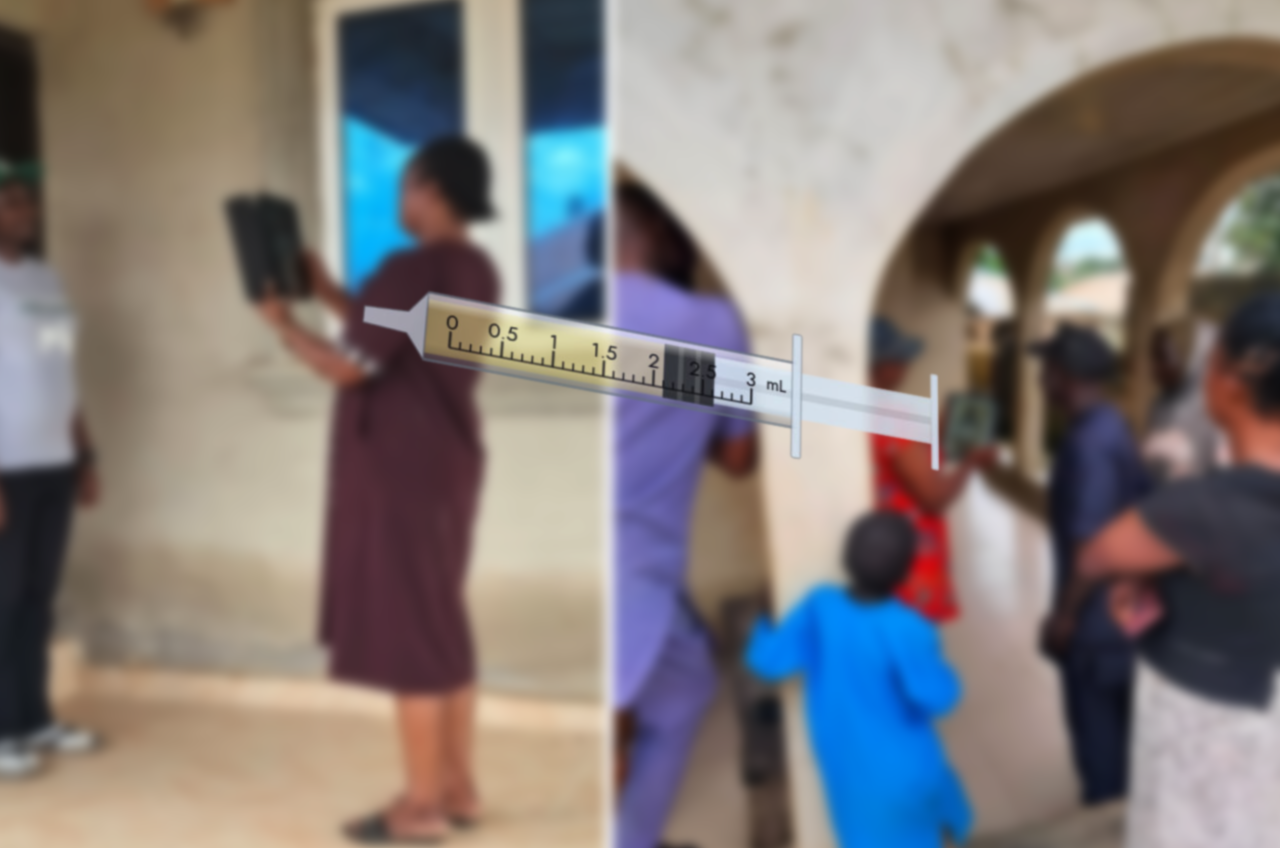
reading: {"value": 2.1, "unit": "mL"}
